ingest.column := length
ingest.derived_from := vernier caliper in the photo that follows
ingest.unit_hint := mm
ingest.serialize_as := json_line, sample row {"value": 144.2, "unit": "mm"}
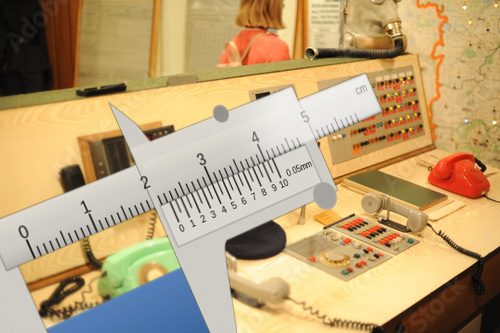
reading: {"value": 22.4, "unit": "mm"}
